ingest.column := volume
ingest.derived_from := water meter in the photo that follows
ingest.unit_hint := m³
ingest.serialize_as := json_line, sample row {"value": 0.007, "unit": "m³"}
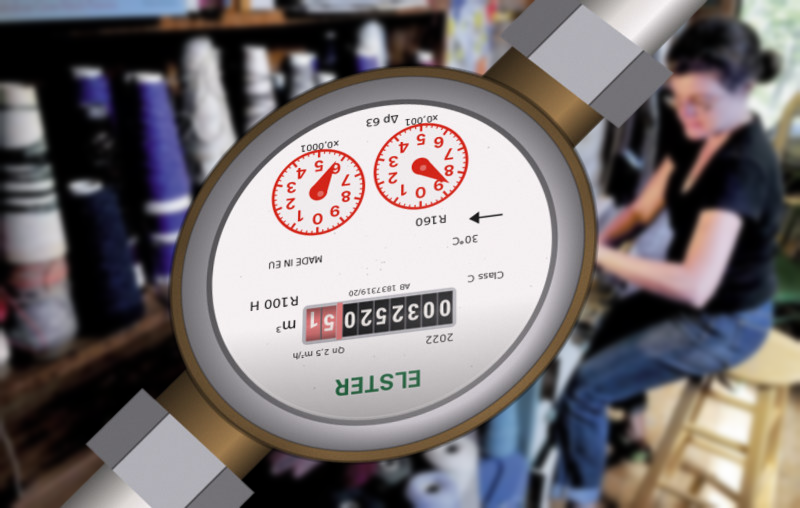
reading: {"value": 32520.5085, "unit": "m³"}
